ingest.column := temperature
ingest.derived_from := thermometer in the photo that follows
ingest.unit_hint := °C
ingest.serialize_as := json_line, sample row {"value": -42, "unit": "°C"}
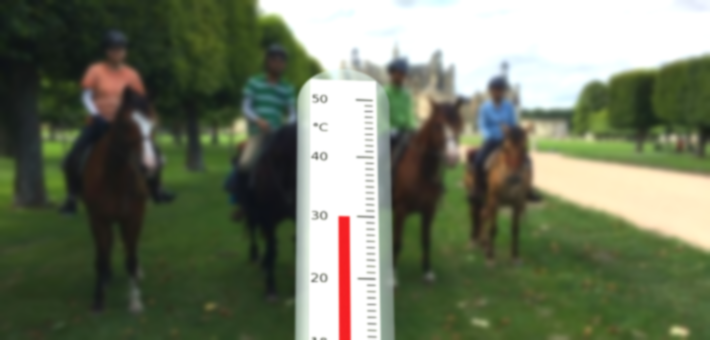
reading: {"value": 30, "unit": "°C"}
